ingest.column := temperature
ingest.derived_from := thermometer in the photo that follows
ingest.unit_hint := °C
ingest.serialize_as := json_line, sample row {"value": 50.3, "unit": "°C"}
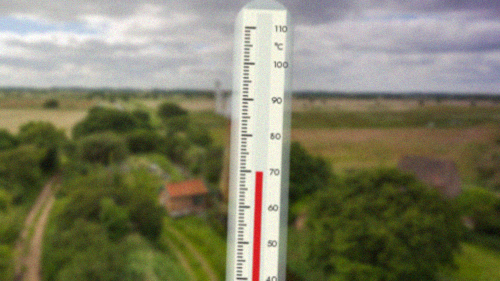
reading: {"value": 70, "unit": "°C"}
